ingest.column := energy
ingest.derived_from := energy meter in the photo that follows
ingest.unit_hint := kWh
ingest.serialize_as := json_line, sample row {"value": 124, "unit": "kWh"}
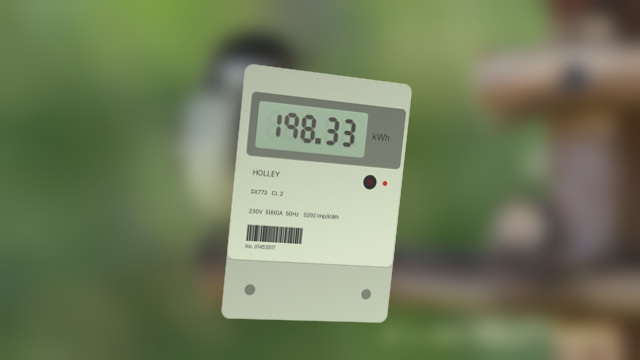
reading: {"value": 198.33, "unit": "kWh"}
